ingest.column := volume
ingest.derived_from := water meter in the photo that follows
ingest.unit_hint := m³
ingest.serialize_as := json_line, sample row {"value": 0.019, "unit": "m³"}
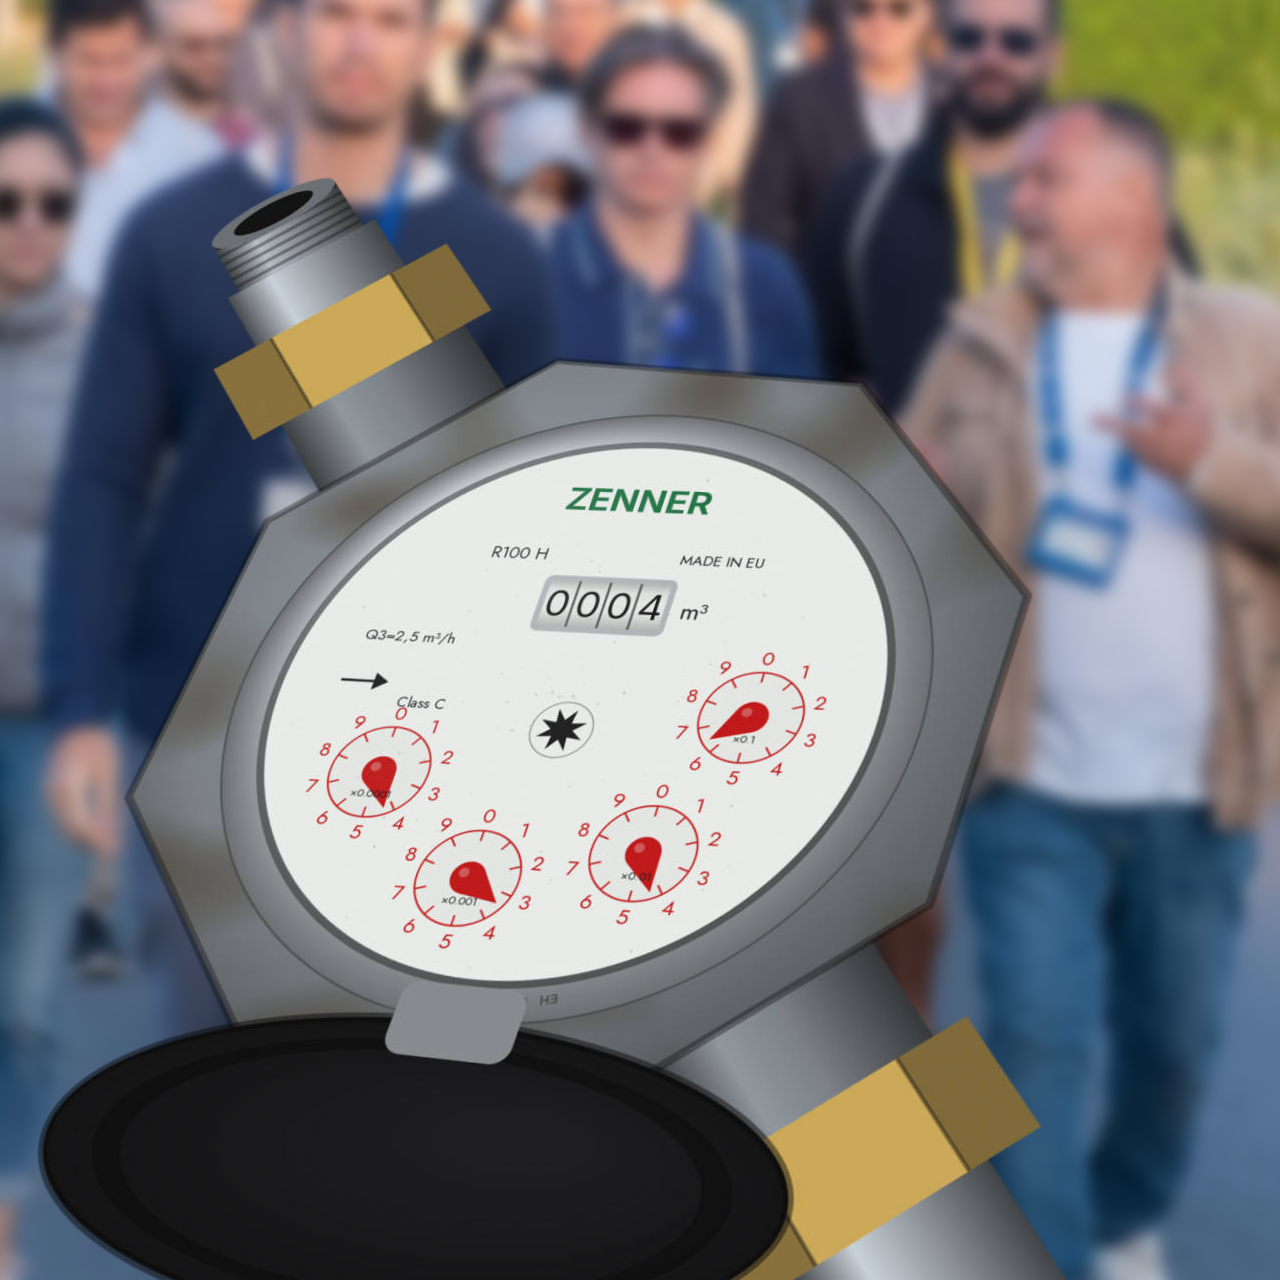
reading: {"value": 4.6434, "unit": "m³"}
